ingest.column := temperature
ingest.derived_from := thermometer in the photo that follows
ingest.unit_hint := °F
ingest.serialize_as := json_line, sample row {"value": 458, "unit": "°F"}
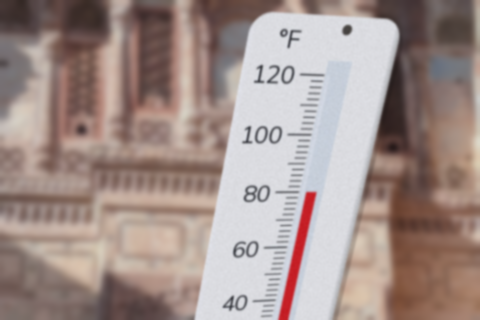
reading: {"value": 80, "unit": "°F"}
